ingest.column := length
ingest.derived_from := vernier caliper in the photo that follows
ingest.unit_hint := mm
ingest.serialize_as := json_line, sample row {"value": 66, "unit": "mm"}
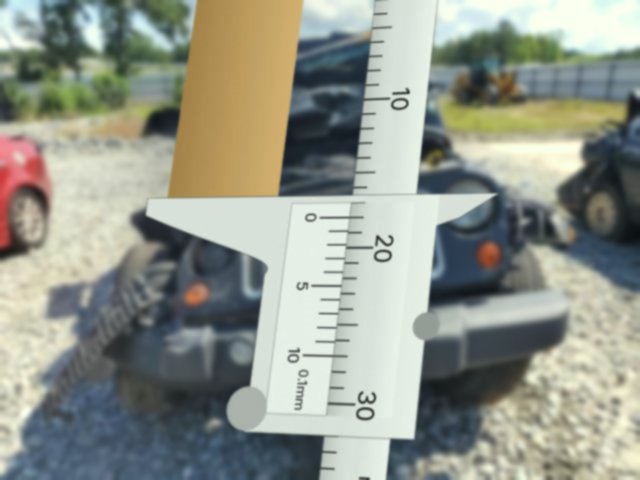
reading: {"value": 18.0, "unit": "mm"}
